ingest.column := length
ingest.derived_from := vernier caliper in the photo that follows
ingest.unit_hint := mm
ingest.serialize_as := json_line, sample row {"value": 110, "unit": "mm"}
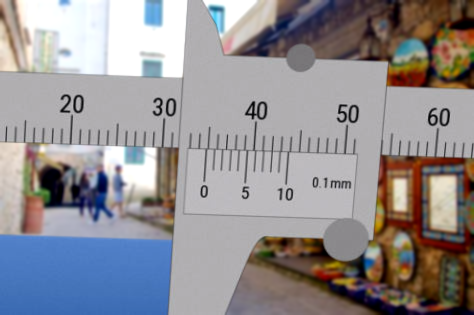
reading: {"value": 34.8, "unit": "mm"}
